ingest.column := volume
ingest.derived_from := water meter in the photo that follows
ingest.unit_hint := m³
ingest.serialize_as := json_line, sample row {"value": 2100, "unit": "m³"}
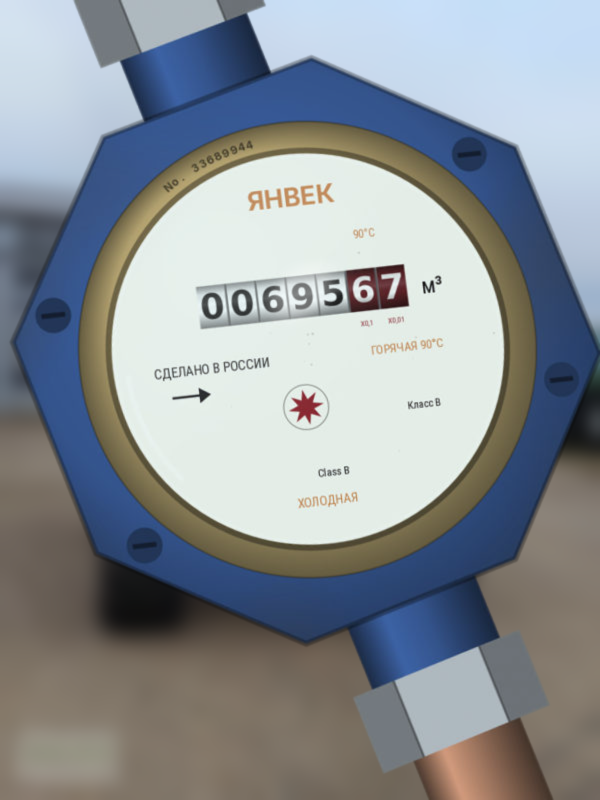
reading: {"value": 695.67, "unit": "m³"}
